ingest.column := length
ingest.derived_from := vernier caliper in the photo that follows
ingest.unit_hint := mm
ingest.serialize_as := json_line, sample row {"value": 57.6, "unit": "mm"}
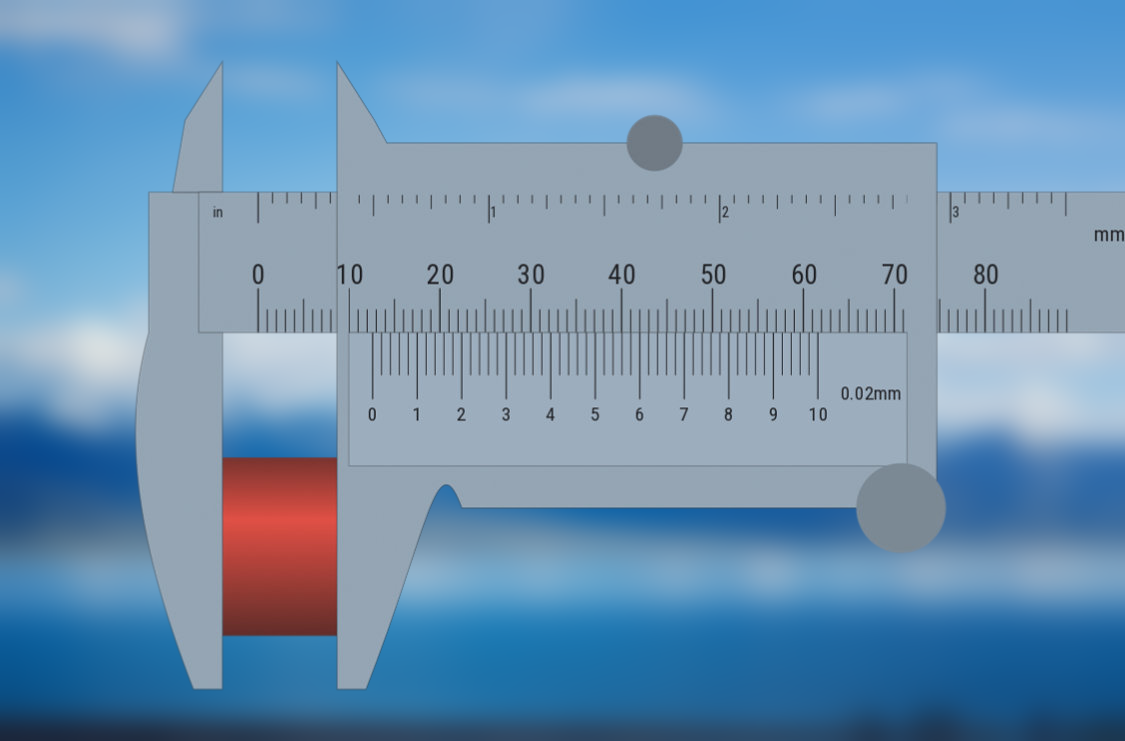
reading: {"value": 12.6, "unit": "mm"}
